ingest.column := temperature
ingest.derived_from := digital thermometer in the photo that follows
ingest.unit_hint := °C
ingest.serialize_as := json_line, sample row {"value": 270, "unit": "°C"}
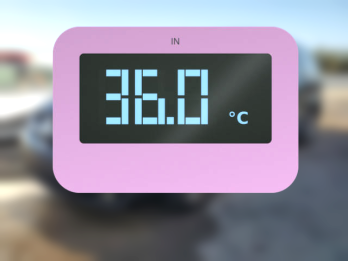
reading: {"value": 36.0, "unit": "°C"}
